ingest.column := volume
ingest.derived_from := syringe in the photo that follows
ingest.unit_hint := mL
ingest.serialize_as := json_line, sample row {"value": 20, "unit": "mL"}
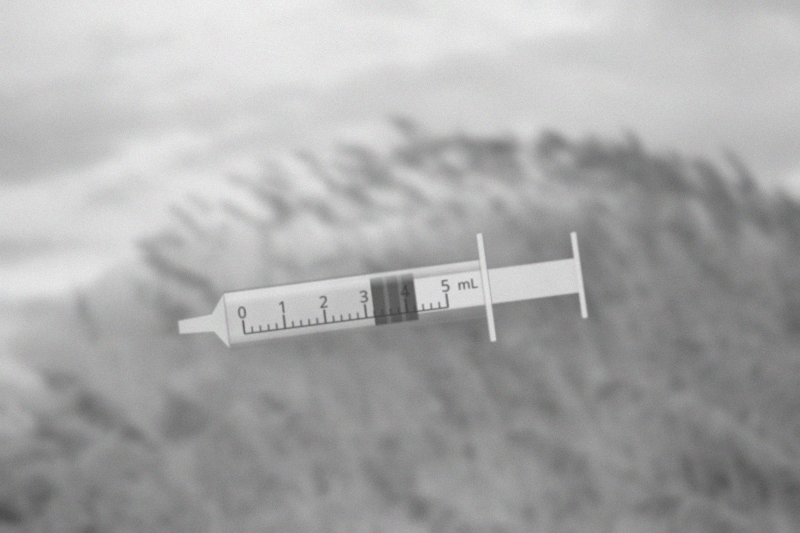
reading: {"value": 3.2, "unit": "mL"}
